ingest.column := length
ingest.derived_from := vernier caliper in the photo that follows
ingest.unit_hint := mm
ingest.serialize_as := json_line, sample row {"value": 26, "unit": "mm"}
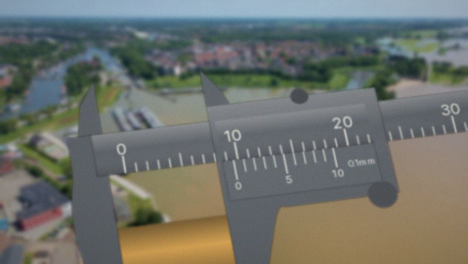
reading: {"value": 9.6, "unit": "mm"}
